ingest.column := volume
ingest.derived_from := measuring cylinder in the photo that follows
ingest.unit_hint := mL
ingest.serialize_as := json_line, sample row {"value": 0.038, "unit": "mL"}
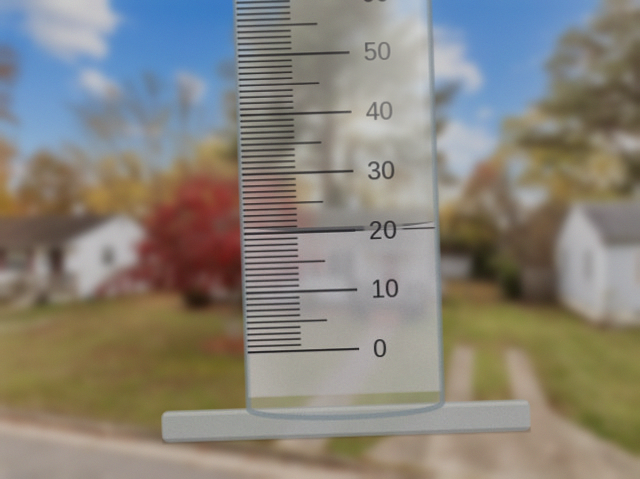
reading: {"value": 20, "unit": "mL"}
